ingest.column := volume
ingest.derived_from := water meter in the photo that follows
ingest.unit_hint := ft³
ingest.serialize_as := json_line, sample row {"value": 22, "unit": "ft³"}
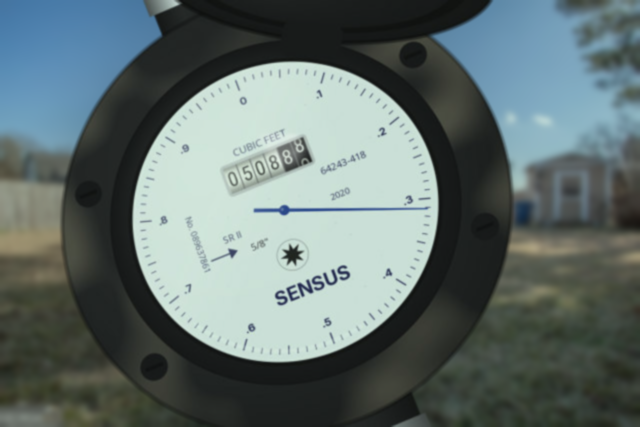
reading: {"value": 50888.31, "unit": "ft³"}
